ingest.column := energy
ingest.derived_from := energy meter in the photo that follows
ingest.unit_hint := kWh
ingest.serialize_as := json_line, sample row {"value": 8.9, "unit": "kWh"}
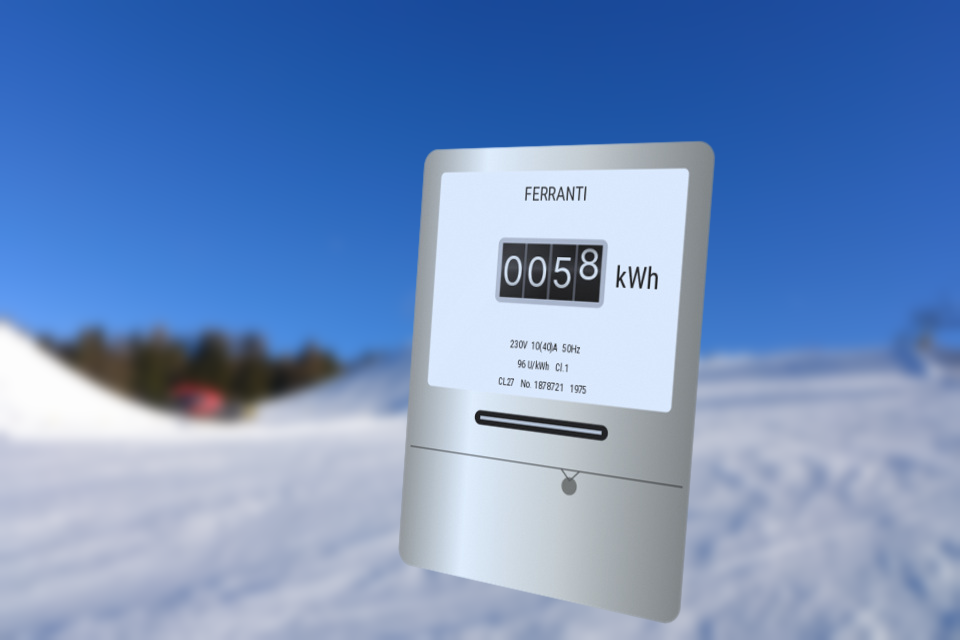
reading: {"value": 58, "unit": "kWh"}
